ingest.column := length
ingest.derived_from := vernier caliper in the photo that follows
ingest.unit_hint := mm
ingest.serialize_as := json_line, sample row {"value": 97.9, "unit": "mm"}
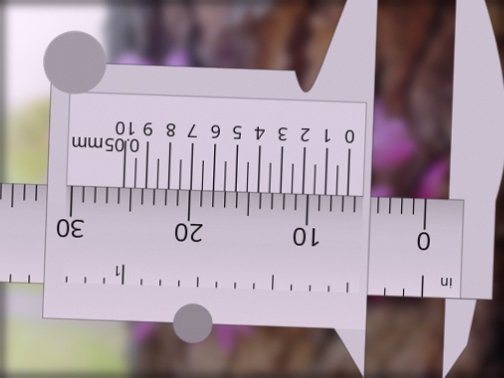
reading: {"value": 6.6, "unit": "mm"}
